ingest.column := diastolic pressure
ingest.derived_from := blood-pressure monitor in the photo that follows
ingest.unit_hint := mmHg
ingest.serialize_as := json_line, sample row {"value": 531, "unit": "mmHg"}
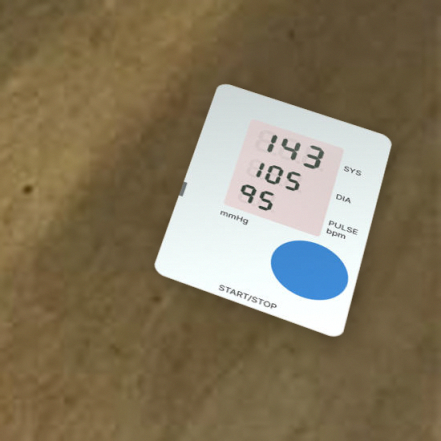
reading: {"value": 105, "unit": "mmHg"}
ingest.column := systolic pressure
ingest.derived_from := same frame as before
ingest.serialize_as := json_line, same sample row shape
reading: {"value": 143, "unit": "mmHg"}
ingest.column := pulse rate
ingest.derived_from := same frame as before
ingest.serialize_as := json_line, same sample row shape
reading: {"value": 95, "unit": "bpm"}
